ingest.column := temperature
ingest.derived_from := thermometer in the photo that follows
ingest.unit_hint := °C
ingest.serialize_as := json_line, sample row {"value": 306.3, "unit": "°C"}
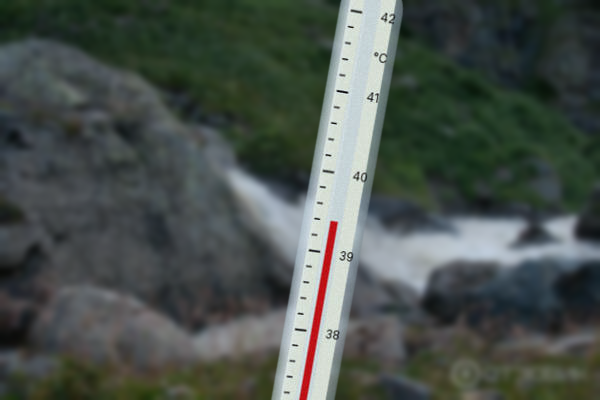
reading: {"value": 39.4, "unit": "°C"}
